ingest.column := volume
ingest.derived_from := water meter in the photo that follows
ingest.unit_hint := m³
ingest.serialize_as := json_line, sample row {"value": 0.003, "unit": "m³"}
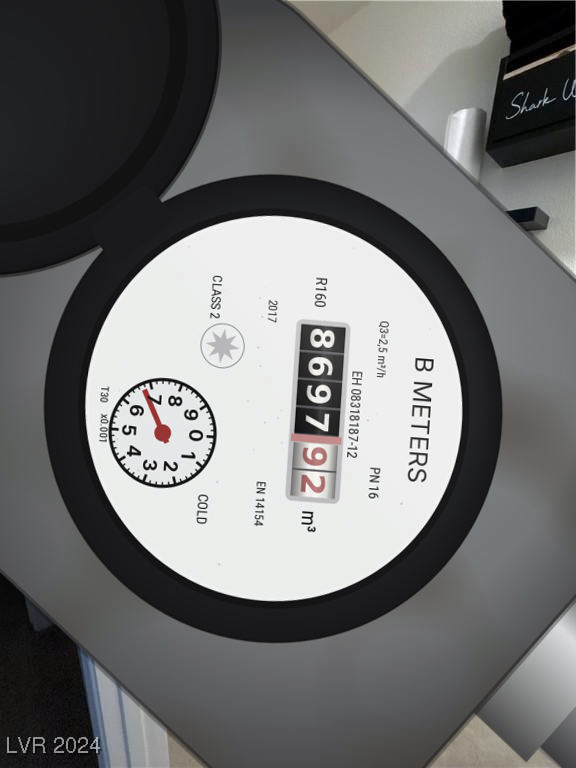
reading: {"value": 8697.926, "unit": "m³"}
